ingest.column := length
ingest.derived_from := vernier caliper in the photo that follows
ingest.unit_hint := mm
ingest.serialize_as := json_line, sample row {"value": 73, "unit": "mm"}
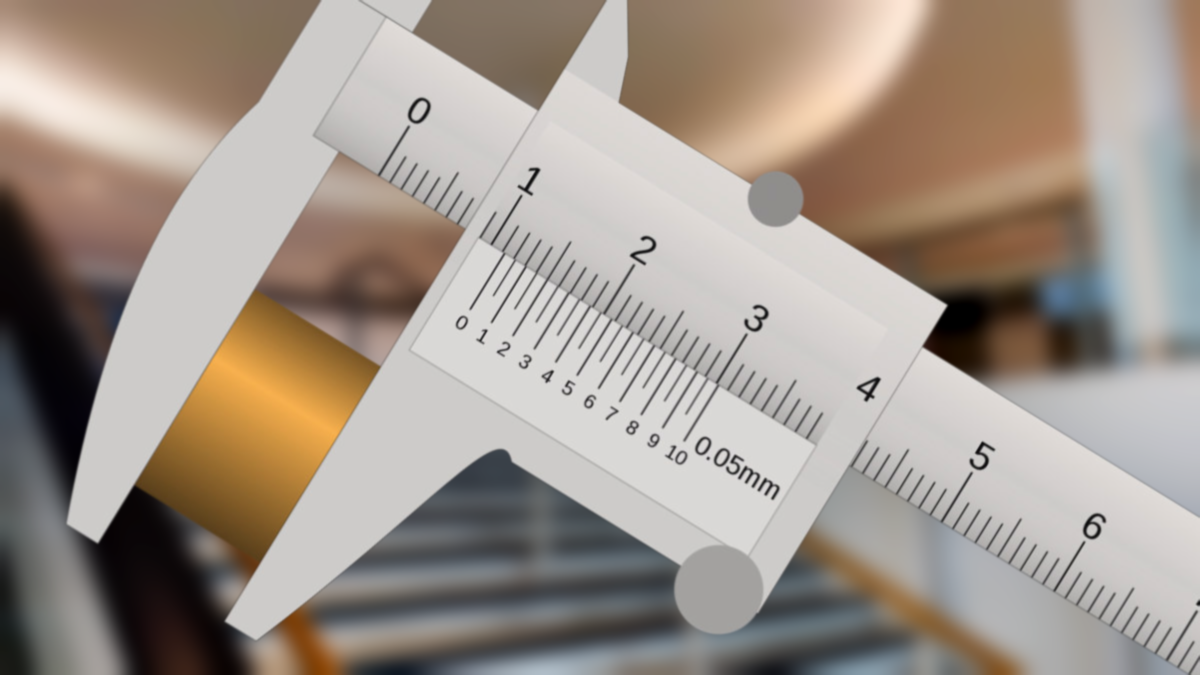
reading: {"value": 11.2, "unit": "mm"}
